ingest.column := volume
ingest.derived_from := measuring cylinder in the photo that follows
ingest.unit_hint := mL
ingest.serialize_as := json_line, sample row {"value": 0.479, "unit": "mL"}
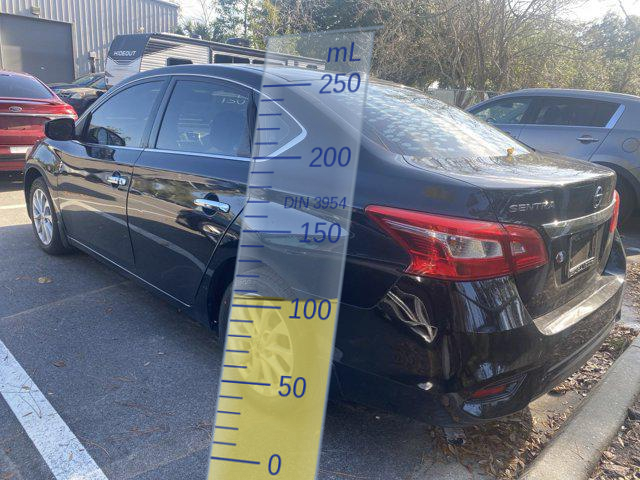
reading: {"value": 105, "unit": "mL"}
